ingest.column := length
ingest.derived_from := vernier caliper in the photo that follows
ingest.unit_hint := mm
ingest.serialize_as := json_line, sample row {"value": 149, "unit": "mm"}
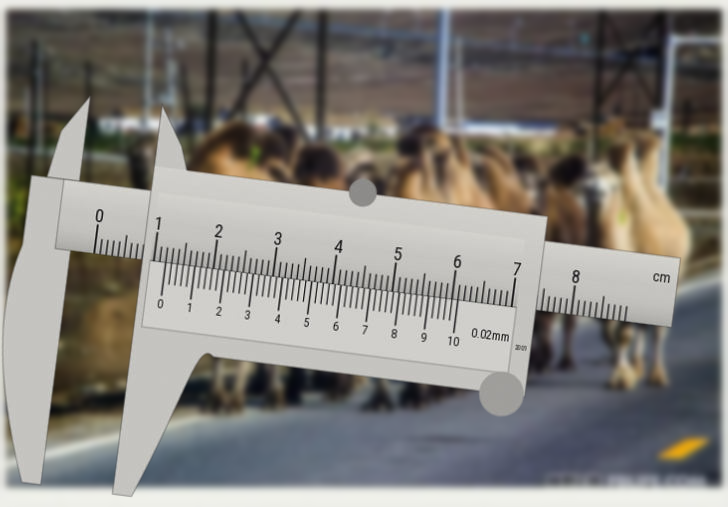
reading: {"value": 12.0, "unit": "mm"}
